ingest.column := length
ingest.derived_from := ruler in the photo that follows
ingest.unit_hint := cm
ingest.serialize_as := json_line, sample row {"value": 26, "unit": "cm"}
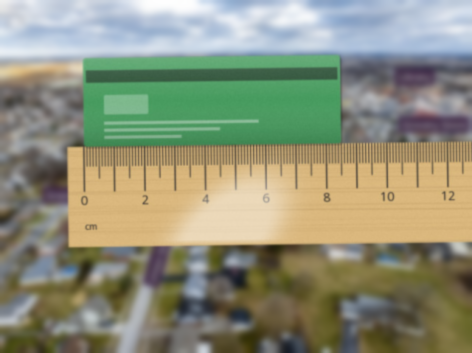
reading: {"value": 8.5, "unit": "cm"}
